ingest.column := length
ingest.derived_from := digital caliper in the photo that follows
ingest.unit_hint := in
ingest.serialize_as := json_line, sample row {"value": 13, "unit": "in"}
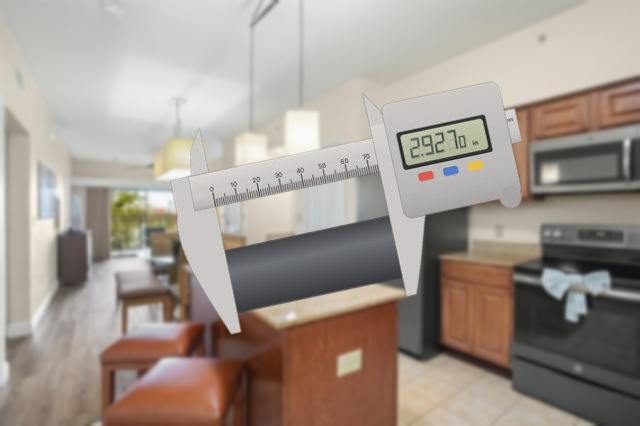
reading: {"value": 2.9270, "unit": "in"}
